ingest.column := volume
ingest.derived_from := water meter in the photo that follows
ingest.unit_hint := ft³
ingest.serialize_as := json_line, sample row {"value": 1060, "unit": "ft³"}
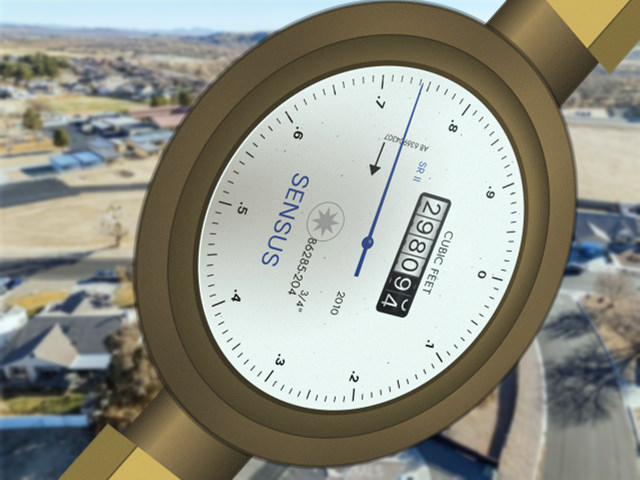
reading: {"value": 298093.74, "unit": "ft³"}
